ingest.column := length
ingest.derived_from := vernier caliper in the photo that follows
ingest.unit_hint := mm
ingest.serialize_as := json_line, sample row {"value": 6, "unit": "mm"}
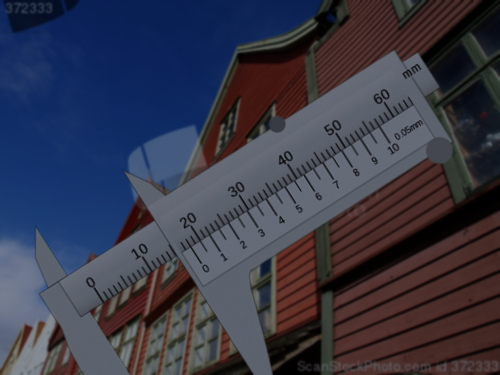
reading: {"value": 18.0, "unit": "mm"}
